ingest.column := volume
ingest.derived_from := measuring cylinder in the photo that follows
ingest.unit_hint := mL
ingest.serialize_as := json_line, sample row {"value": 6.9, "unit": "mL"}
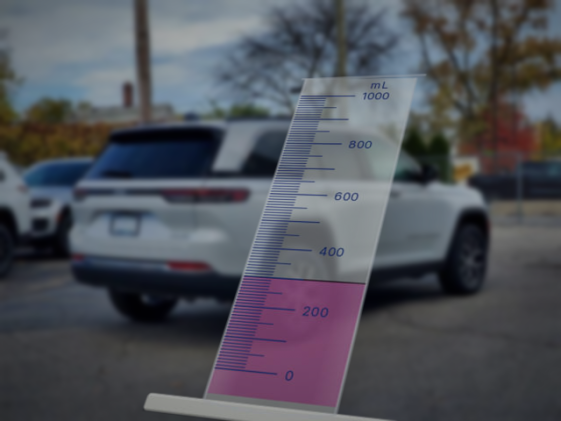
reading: {"value": 300, "unit": "mL"}
